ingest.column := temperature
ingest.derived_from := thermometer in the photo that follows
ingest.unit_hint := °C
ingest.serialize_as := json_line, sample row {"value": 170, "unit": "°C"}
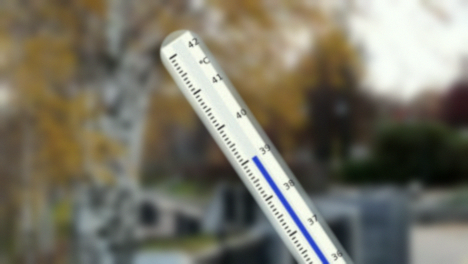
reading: {"value": 39, "unit": "°C"}
